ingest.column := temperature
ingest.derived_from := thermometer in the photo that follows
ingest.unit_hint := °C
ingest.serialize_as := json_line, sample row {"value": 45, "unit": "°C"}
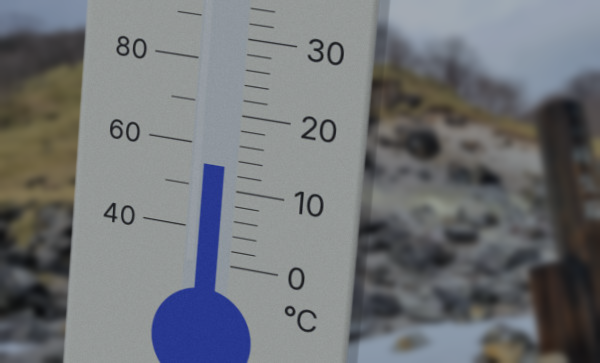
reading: {"value": 13, "unit": "°C"}
